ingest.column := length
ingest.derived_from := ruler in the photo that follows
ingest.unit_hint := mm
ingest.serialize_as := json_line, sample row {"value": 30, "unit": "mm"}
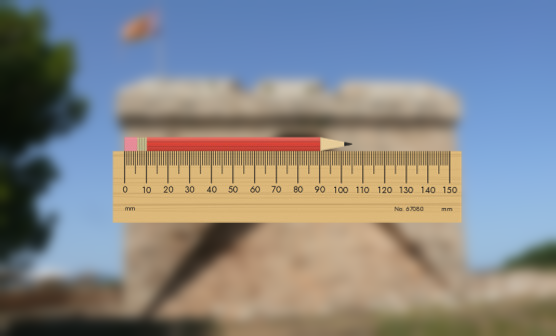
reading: {"value": 105, "unit": "mm"}
